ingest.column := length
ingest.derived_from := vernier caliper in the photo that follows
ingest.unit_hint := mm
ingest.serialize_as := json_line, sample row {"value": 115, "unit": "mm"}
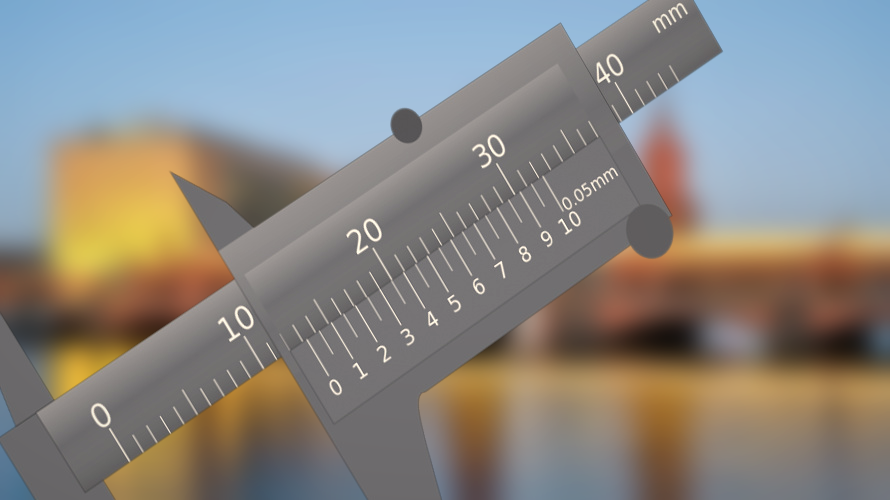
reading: {"value": 13.3, "unit": "mm"}
